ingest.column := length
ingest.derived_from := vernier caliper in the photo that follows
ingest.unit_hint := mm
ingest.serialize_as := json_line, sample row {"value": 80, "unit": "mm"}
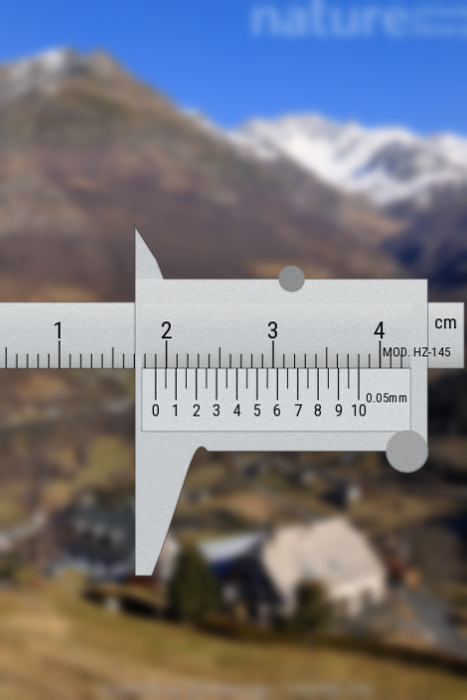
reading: {"value": 19.0, "unit": "mm"}
